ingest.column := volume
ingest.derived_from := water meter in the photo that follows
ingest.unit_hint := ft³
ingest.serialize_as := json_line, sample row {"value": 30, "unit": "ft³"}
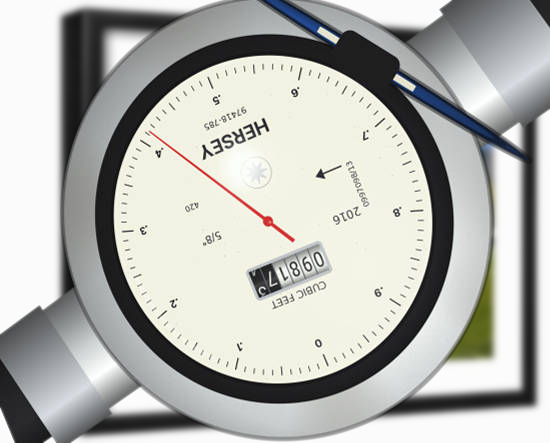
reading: {"value": 98173.41, "unit": "ft³"}
